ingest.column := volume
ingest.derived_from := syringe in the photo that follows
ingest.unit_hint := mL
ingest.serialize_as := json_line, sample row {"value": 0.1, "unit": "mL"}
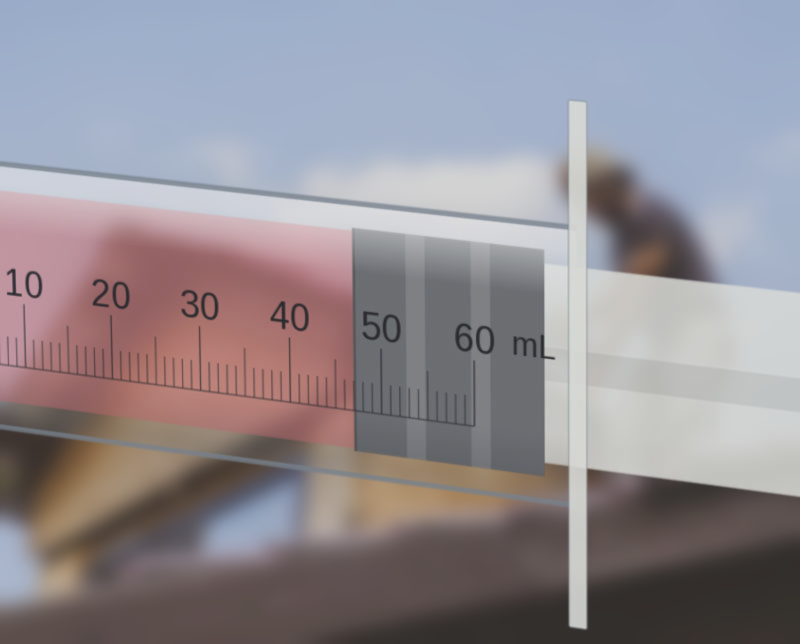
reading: {"value": 47, "unit": "mL"}
